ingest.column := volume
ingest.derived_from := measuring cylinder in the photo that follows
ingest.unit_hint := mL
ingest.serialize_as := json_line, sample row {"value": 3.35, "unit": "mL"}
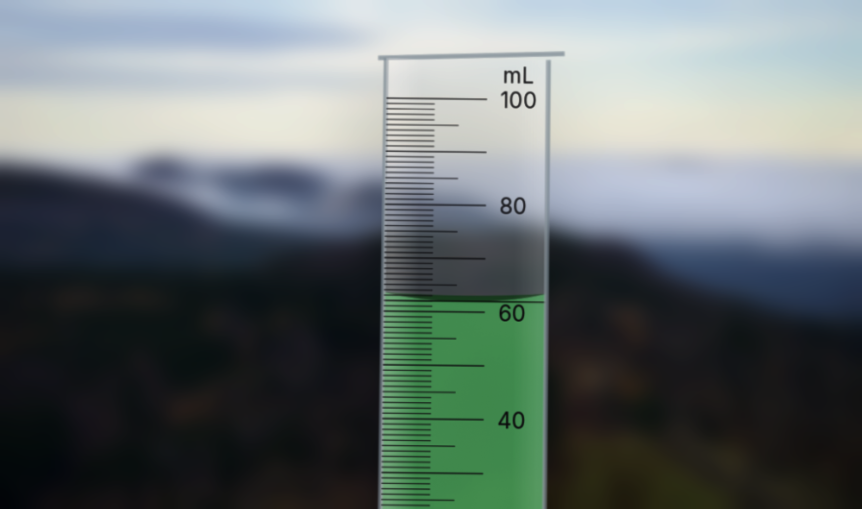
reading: {"value": 62, "unit": "mL"}
